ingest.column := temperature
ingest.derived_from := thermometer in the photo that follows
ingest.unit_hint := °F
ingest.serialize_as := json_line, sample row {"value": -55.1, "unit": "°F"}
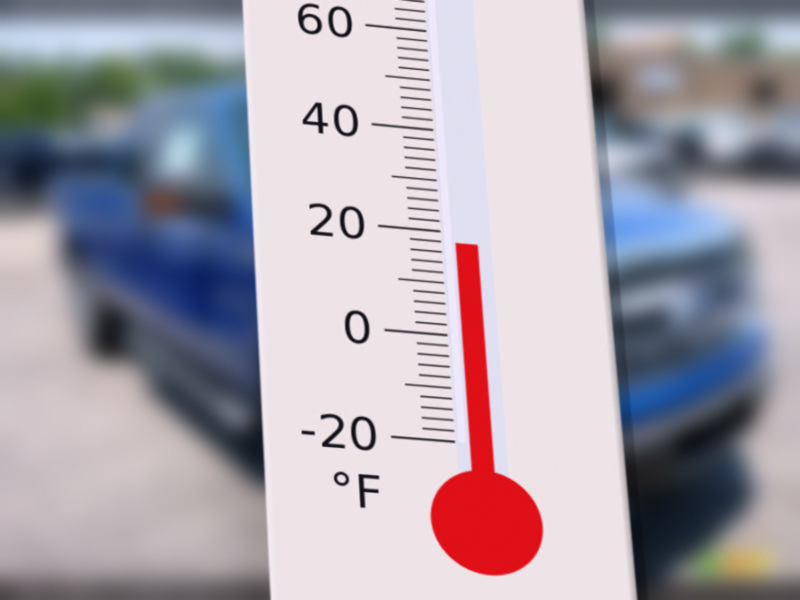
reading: {"value": 18, "unit": "°F"}
